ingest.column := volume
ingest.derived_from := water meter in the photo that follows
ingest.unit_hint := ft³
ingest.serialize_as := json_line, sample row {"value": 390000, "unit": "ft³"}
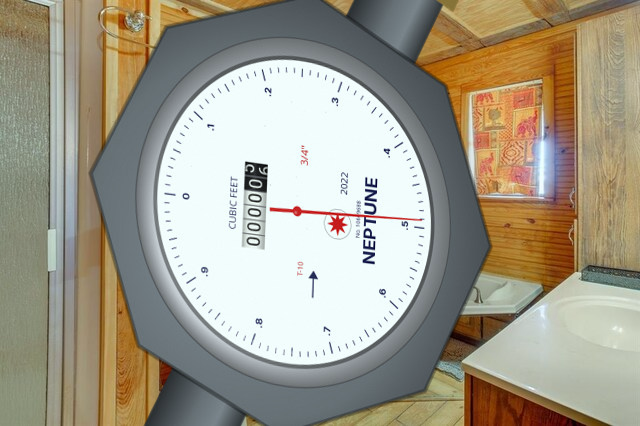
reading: {"value": 5.49, "unit": "ft³"}
